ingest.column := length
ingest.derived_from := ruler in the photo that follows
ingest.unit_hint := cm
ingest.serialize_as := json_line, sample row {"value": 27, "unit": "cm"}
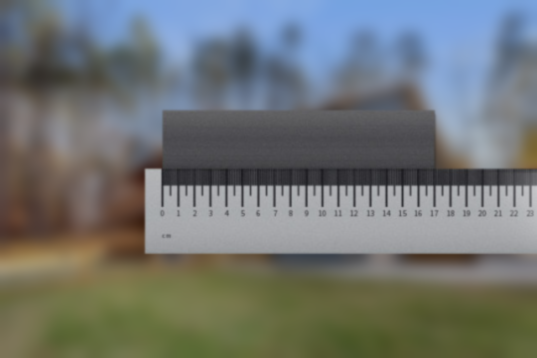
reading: {"value": 17, "unit": "cm"}
